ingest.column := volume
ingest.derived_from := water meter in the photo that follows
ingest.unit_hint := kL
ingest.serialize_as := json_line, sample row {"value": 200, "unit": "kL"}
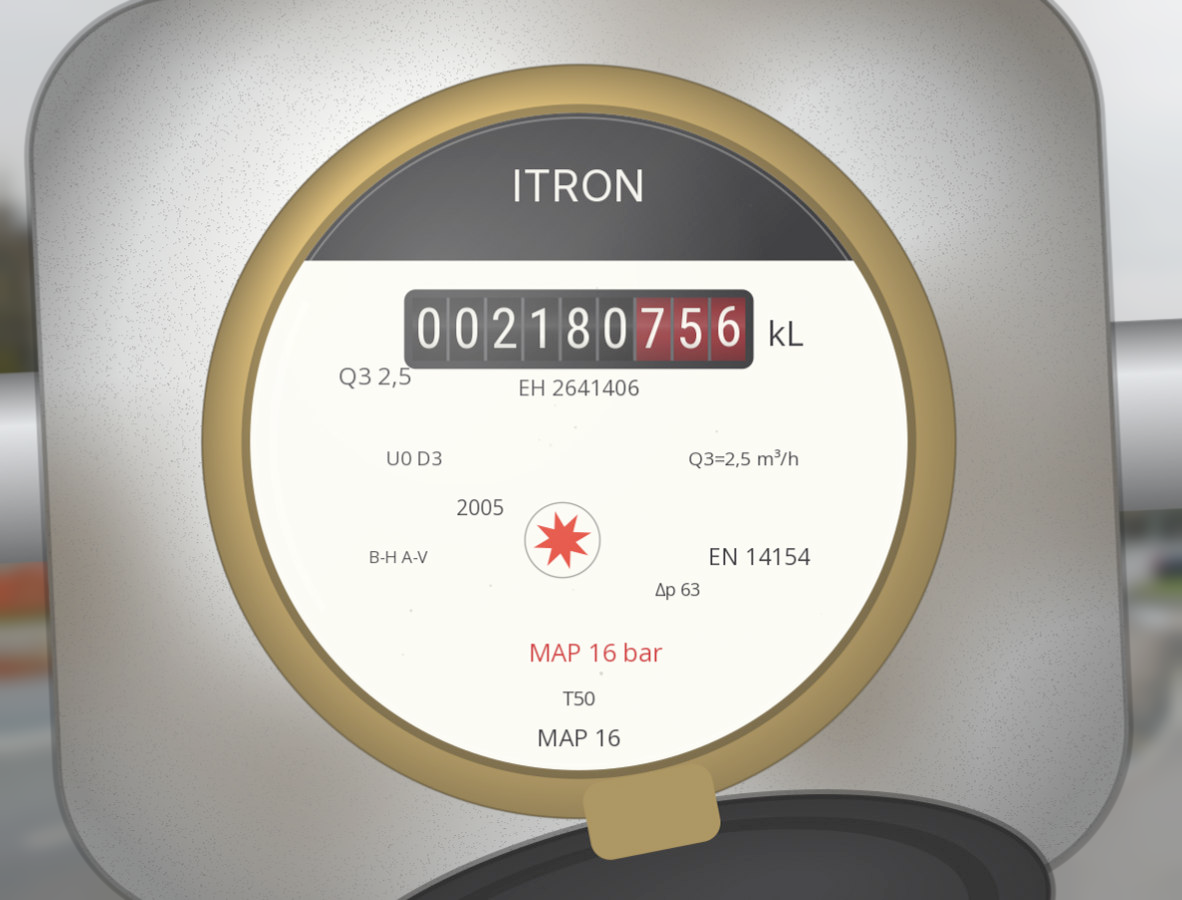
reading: {"value": 2180.756, "unit": "kL"}
